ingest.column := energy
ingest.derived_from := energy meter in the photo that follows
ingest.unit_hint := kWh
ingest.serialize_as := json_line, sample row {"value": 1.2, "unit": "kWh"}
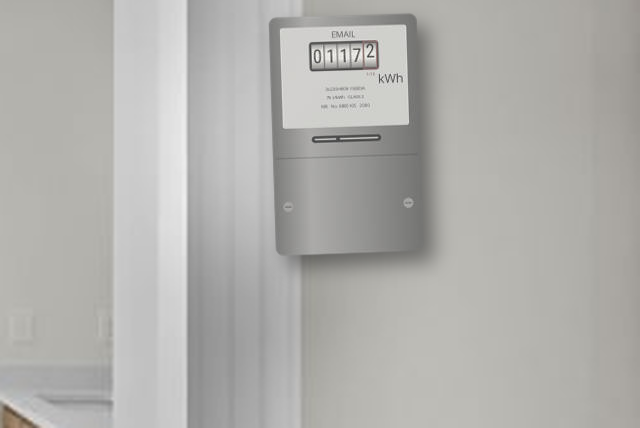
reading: {"value": 117.2, "unit": "kWh"}
